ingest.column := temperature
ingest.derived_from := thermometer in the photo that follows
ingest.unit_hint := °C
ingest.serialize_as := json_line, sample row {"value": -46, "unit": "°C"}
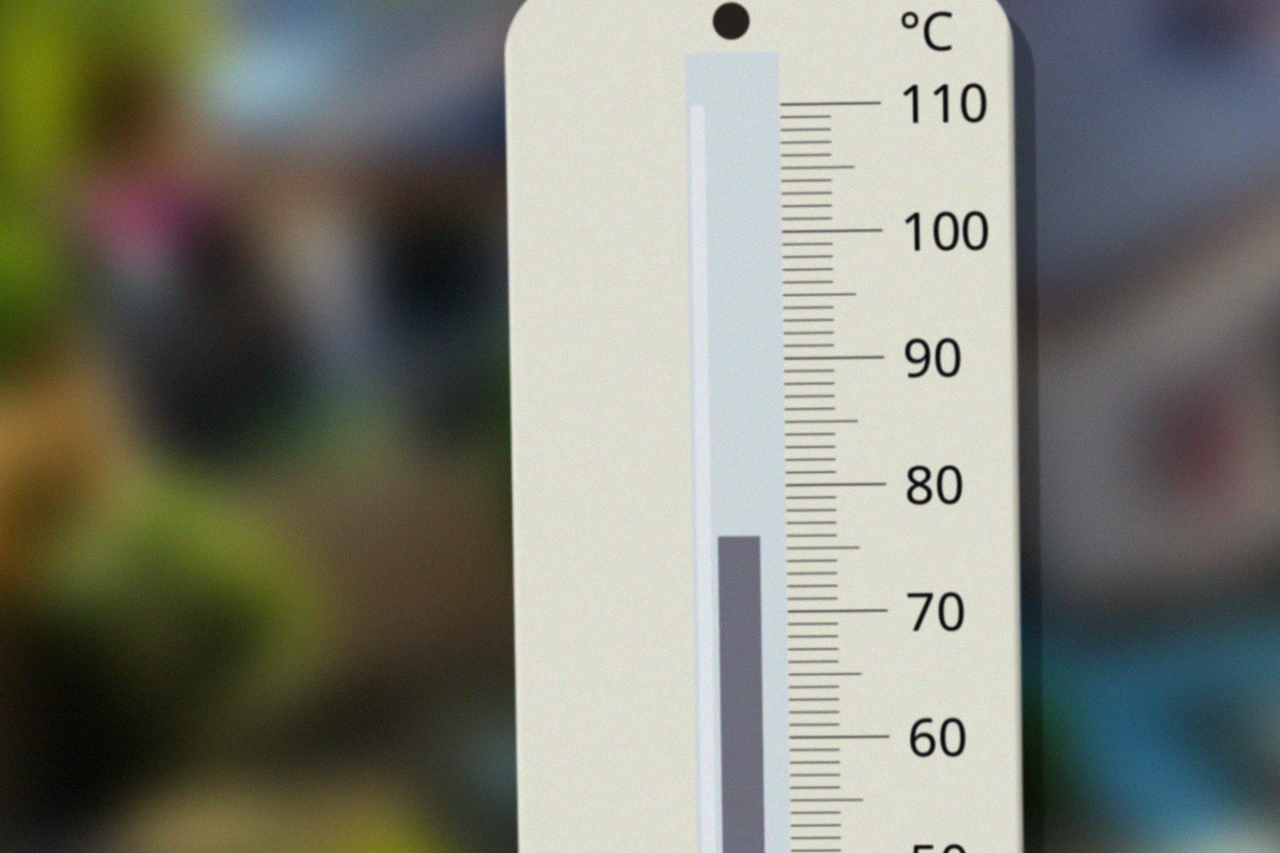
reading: {"value": 76, "unit": "°C"}
